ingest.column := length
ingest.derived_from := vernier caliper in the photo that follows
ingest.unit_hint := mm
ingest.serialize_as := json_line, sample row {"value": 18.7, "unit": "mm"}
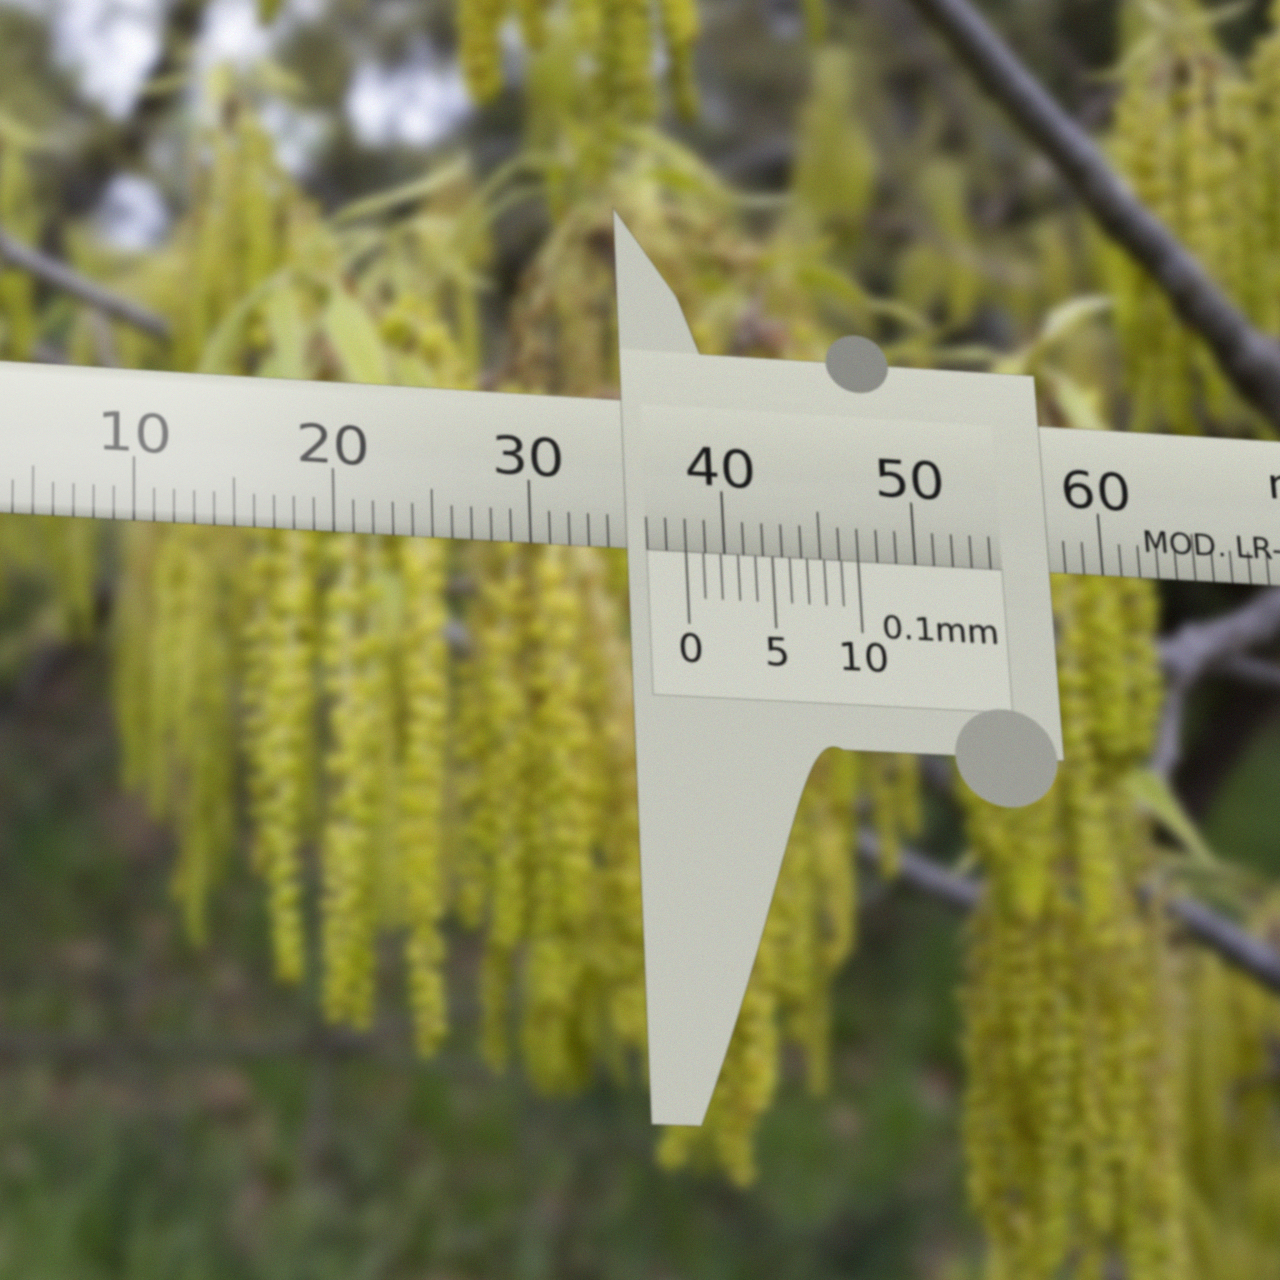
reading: {"value": 38.0, "unit": "mm"}
